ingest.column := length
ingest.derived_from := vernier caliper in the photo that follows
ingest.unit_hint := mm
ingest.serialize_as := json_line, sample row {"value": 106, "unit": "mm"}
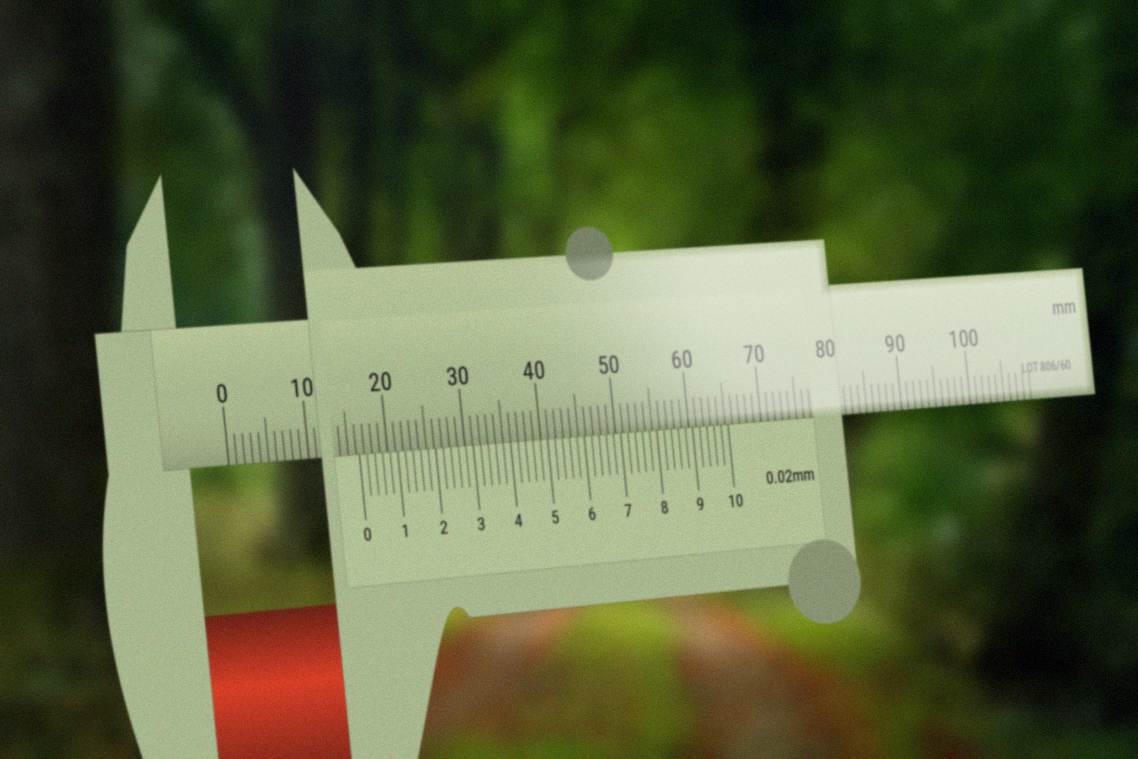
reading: {"value": 16.4, "unit": "mm"}
